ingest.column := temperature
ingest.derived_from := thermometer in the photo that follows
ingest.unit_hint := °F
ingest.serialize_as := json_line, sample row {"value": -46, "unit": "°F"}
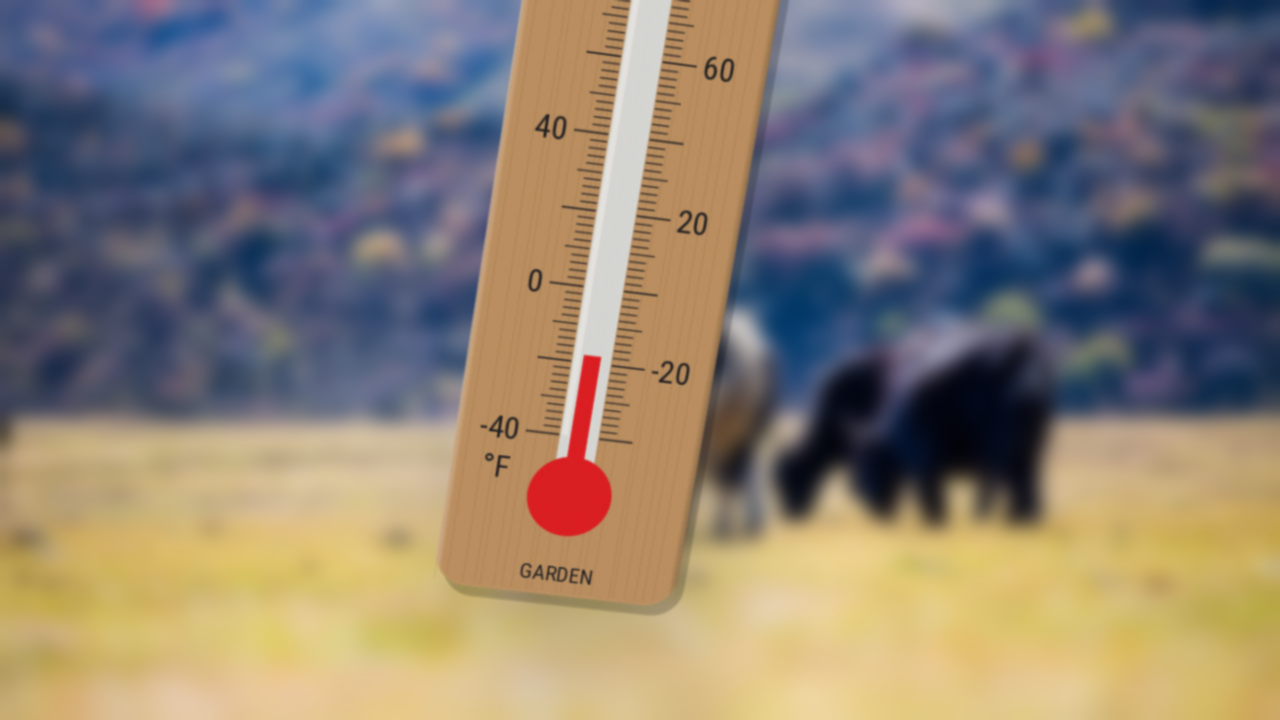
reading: {"value": -18, "unit": "°F"}
